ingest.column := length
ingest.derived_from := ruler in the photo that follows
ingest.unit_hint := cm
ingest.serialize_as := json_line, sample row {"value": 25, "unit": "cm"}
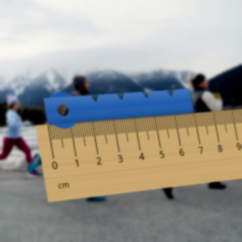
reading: {"value": 7, "unit": "cm"}
